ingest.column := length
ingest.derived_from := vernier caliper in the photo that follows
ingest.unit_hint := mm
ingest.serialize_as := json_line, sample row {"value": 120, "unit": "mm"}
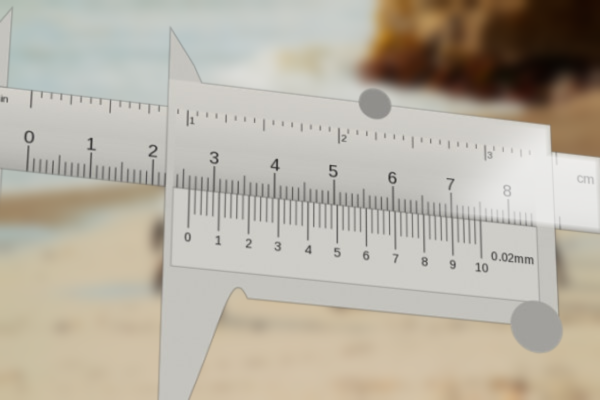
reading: {"value": 26.0, "unit": "mm"}
